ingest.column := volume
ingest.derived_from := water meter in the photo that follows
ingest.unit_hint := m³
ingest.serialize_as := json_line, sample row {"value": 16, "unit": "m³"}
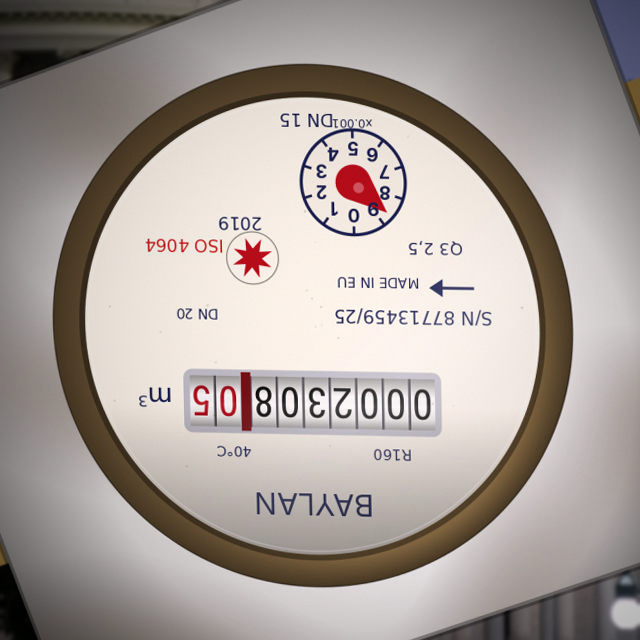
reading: {"value": 2308.058, "unit": "m³"}
